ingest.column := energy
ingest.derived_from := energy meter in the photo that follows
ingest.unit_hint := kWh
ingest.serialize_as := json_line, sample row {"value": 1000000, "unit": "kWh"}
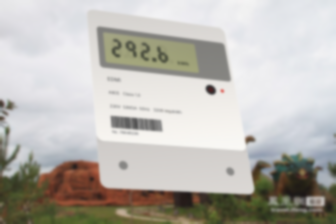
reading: {"value": 292.6, "unit": "kWh"}
